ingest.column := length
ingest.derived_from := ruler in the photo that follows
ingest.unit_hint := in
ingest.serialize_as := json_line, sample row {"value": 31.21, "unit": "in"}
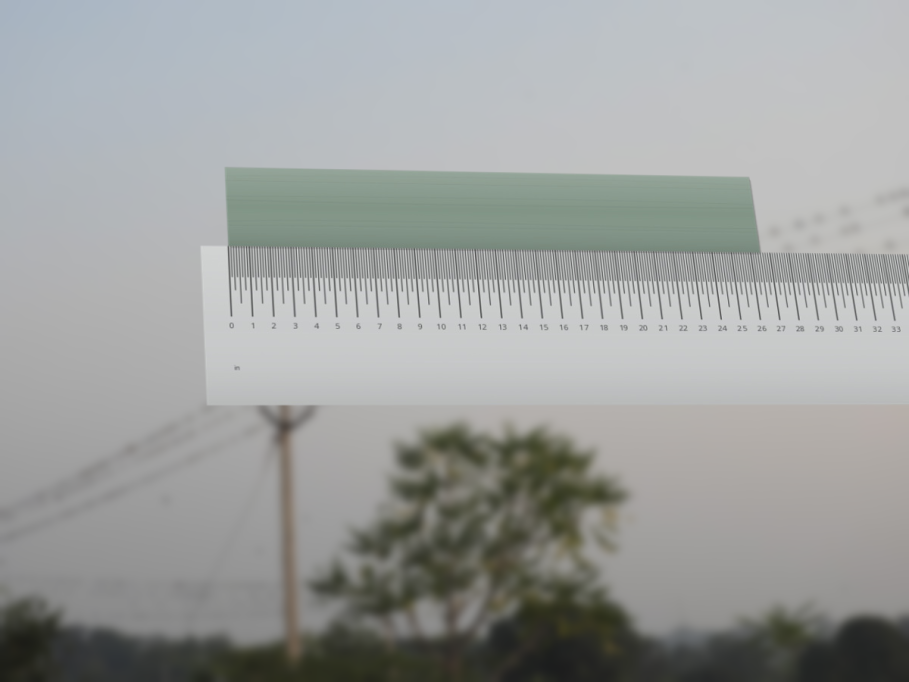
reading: {"value": 26.5, "unit": "in"}
